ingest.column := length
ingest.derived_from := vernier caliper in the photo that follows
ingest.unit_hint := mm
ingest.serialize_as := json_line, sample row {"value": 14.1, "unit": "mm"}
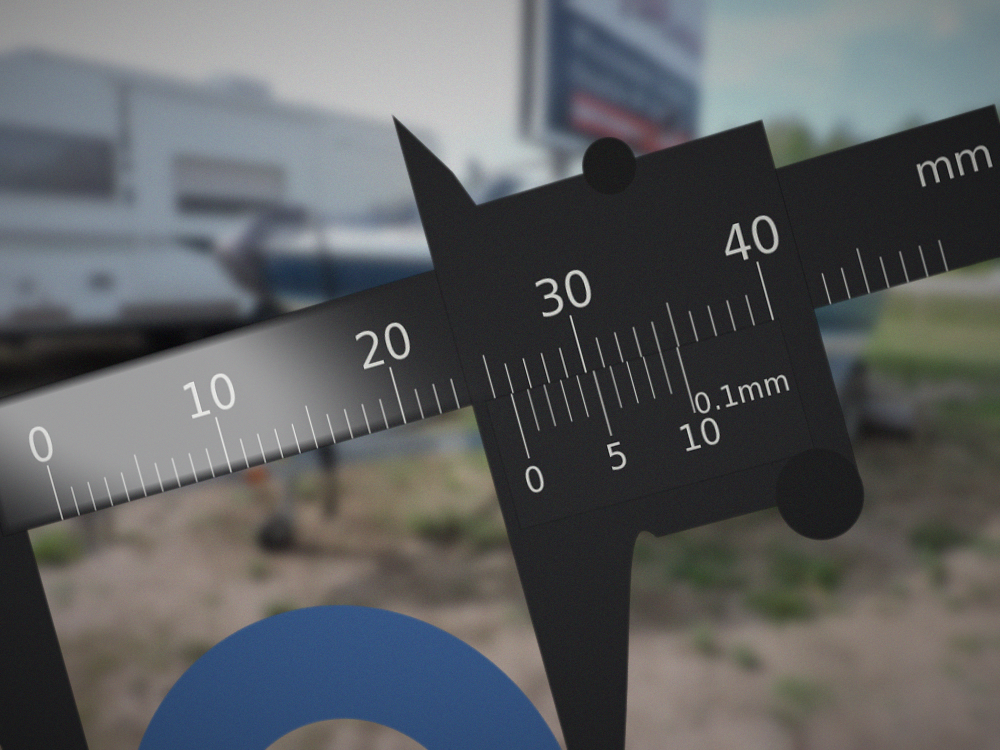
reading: {"value": 25.9, "unit": "mm"}
